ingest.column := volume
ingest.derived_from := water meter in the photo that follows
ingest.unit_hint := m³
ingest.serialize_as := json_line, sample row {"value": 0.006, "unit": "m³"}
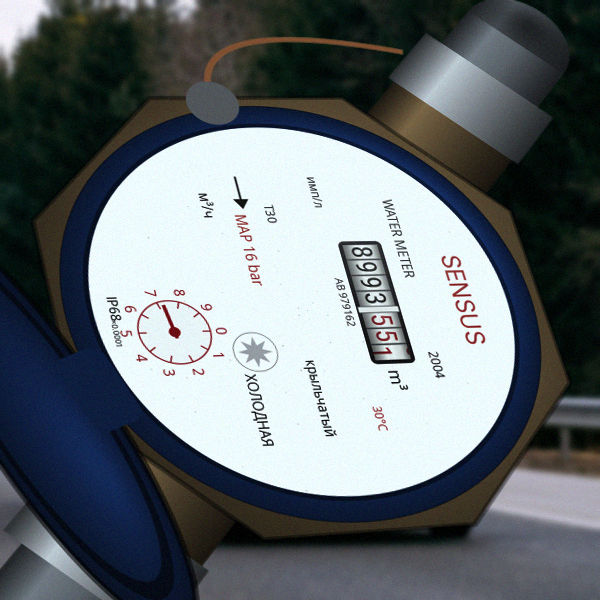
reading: {"value": 8993.5507, "unit": "m³"}
